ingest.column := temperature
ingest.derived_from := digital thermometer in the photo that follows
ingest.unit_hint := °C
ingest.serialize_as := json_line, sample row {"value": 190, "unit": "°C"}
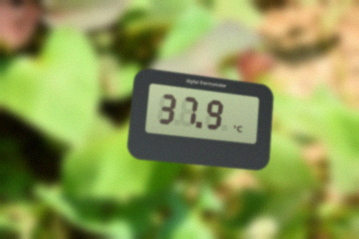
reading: {"value": 37.9, "unit": "°C"}
